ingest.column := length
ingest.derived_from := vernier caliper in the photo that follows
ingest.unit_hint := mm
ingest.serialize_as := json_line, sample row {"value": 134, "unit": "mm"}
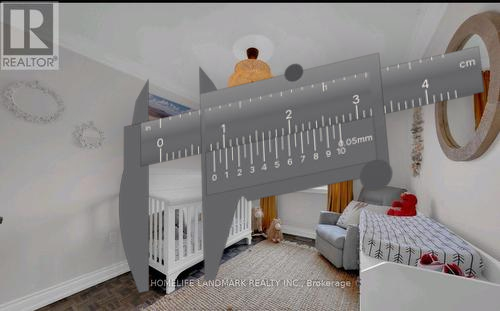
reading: {"value": 8.4, "unit": "mm"}
